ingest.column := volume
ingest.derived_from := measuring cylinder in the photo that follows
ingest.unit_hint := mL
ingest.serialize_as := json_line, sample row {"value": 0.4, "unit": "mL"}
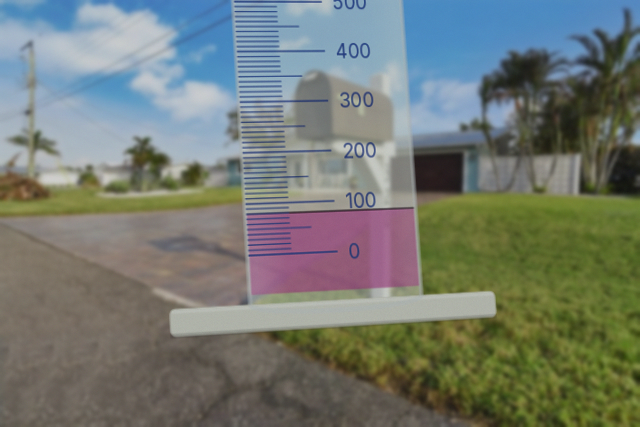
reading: {"value": 80, "unit": "mL"}
